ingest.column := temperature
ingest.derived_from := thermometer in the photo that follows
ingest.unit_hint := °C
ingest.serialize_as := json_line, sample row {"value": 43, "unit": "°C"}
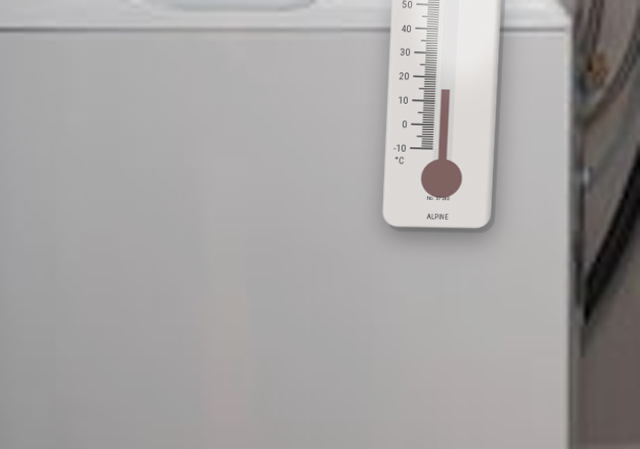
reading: {"value": 15, "unit": "°C"}
